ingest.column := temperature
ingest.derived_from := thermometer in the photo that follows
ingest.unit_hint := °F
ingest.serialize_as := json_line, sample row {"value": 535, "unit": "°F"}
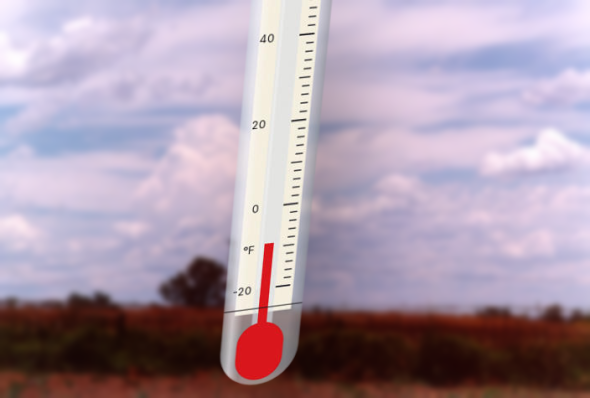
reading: {"value": -9, "unit": "°F"}
